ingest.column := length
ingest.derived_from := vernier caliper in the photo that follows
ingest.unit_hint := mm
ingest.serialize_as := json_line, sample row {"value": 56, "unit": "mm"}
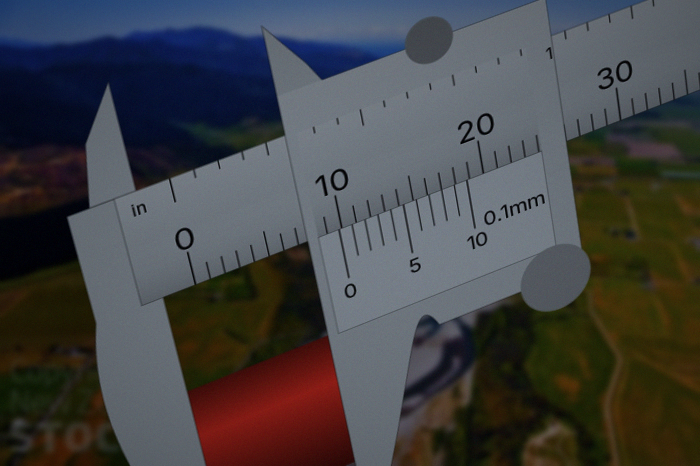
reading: {"value": 9.8, "unit": "mm"}
